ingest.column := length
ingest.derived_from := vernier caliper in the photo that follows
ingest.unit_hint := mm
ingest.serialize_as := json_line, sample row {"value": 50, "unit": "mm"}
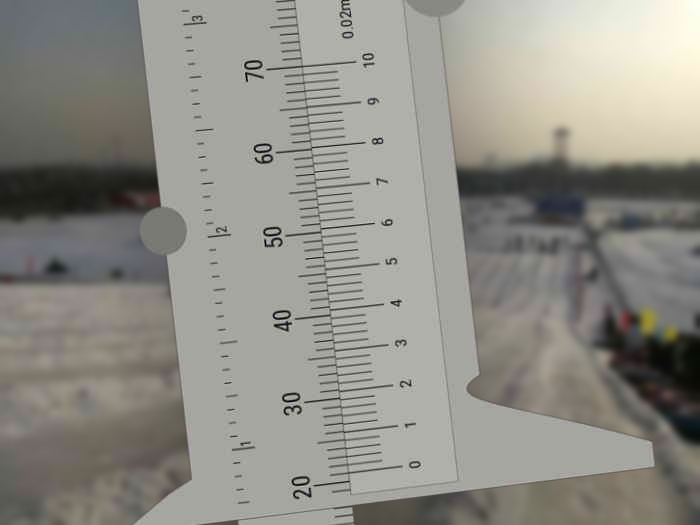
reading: {"value": 21.0, "unit": "mm"}
